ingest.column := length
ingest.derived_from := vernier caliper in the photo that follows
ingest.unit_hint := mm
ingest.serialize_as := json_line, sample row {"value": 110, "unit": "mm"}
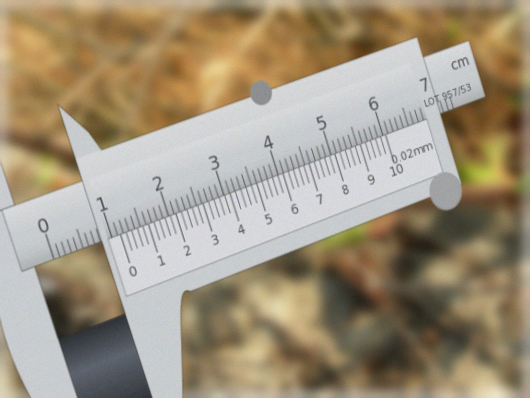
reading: {"value": 11.5, "unit": "mm"}
